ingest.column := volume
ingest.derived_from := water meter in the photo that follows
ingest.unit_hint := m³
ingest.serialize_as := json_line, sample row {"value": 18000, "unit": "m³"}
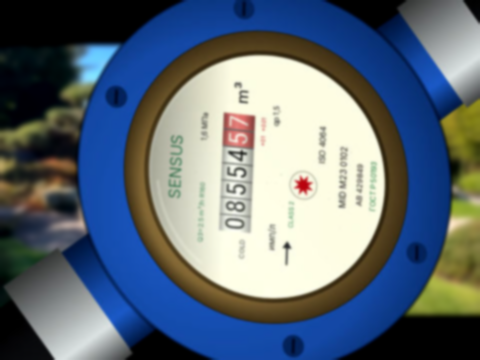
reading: {"value": 8554.57, "unit": "m³"}
